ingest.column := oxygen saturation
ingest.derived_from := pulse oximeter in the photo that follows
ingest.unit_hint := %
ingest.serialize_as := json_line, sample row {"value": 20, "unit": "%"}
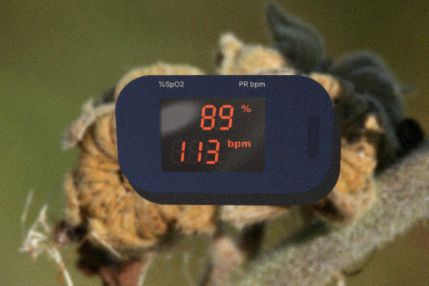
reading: {"value": 89, "unit": "%"}
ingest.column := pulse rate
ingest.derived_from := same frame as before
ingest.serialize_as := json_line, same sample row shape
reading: {"value": 113, "unit": "bpm"}
